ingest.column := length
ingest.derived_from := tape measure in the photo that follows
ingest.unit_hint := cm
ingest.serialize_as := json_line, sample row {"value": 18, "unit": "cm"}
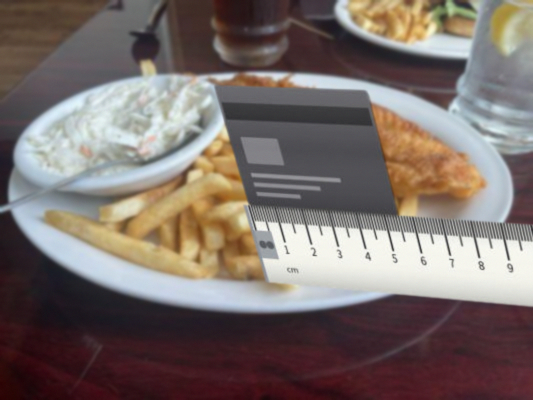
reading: {"value": 5.5, "unit": "cm"}
